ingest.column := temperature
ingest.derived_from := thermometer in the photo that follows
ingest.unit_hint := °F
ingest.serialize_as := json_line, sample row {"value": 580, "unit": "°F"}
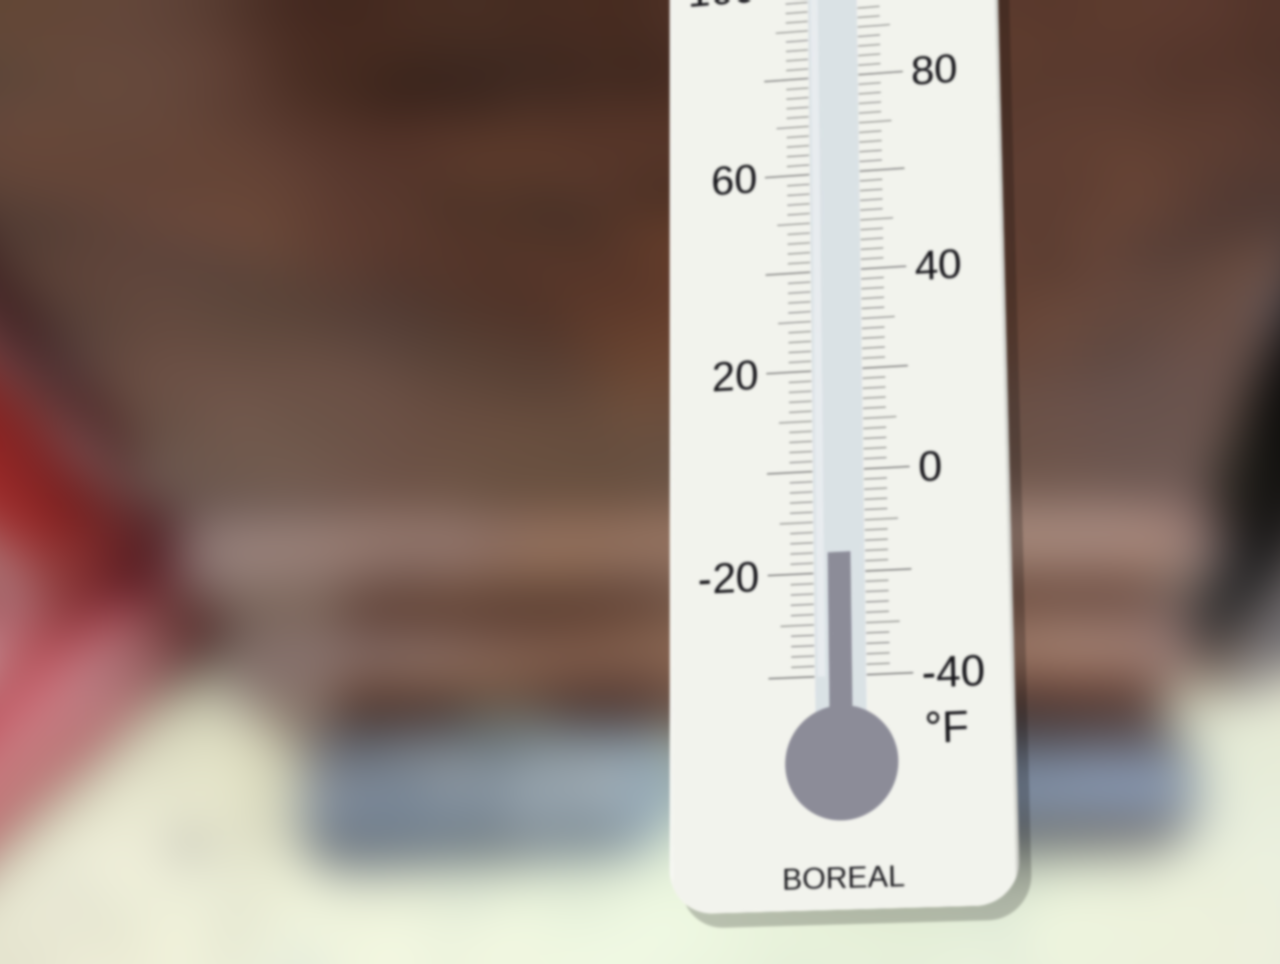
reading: {"value": -16, "unit": "°F"}
